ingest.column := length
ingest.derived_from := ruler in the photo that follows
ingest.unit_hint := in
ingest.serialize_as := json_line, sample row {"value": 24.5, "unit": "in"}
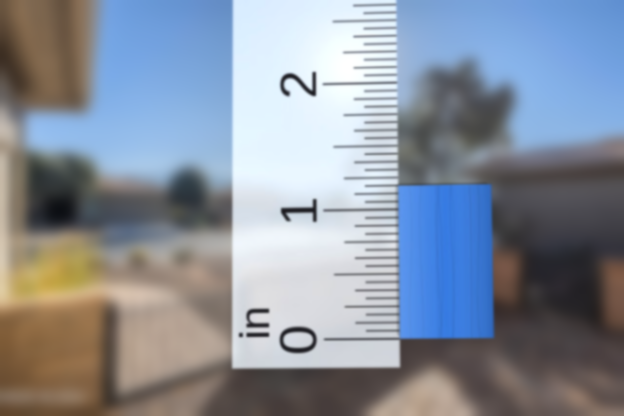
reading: {"value": 1.1875, "unit": "in"}
